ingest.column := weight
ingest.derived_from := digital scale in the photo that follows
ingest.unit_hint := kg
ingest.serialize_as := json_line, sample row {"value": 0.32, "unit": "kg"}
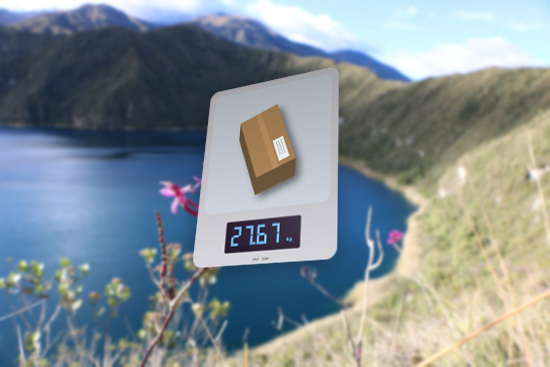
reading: {"value": 27.67, "unit": "kg"}
